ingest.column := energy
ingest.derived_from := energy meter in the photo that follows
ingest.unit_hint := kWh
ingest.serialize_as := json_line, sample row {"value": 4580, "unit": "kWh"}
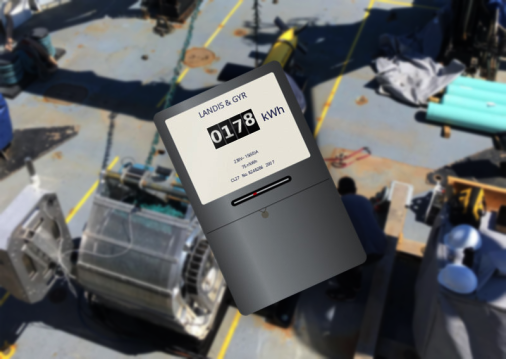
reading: {"value": 178, "unit": "kWh"}
